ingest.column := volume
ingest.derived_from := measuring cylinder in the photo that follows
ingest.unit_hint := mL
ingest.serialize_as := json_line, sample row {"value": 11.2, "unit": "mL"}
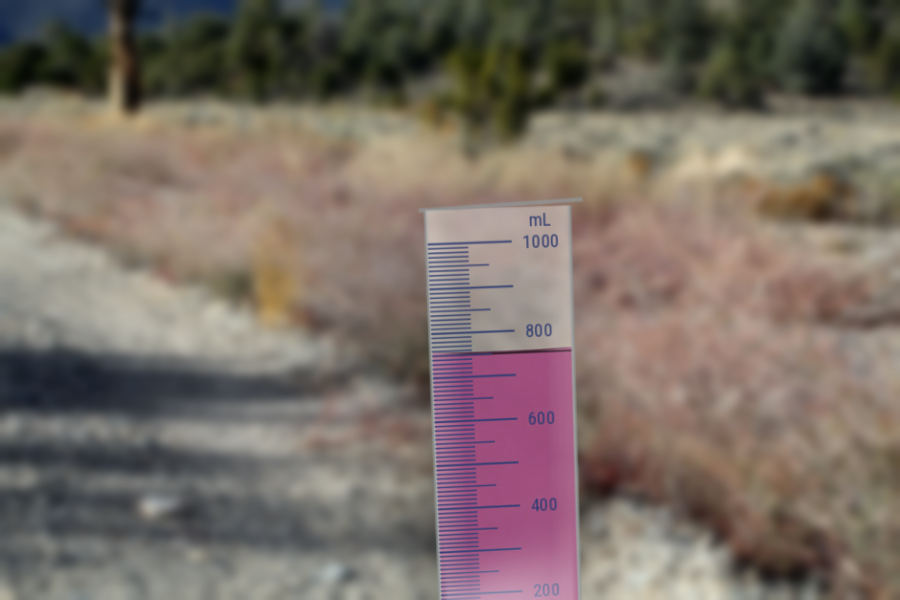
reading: {"value": 750, "unit": "mL"}
